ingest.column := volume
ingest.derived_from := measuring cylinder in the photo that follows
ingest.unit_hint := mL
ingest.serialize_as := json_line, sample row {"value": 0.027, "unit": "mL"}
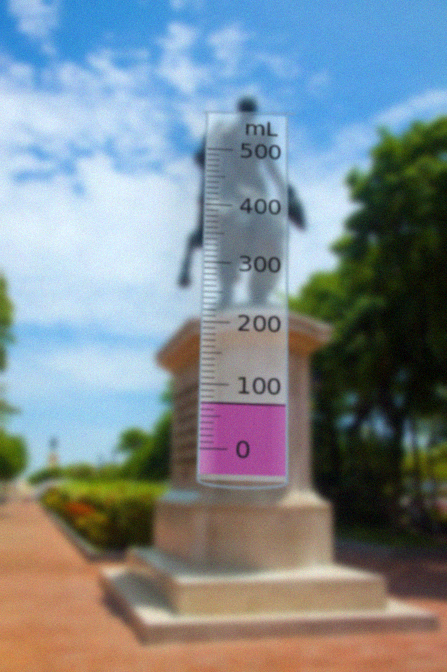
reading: {"value": 70, "unit": "mL"}
